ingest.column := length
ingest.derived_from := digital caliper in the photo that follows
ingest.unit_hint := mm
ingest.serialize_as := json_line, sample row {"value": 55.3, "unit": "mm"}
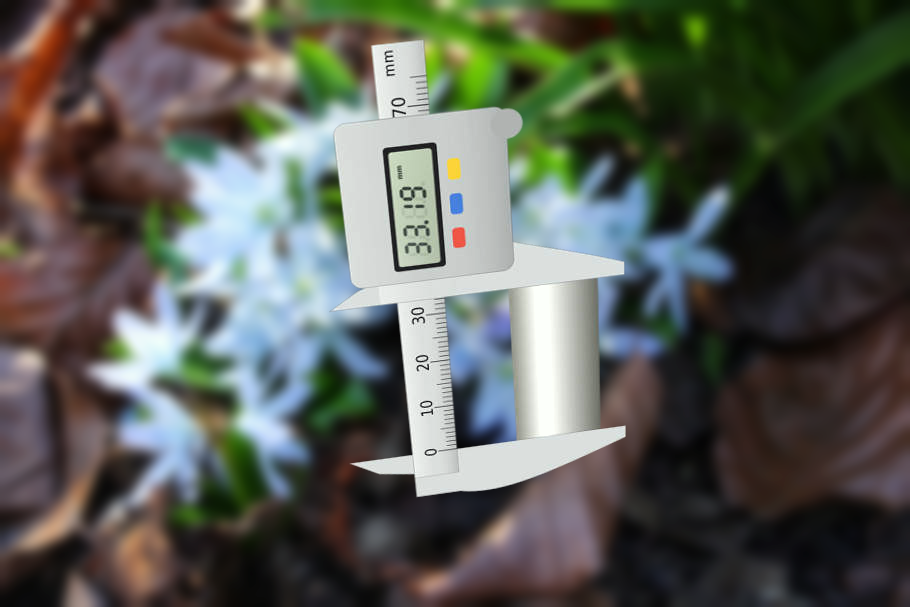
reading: {"value": 33.19, "unit": "mm"}
